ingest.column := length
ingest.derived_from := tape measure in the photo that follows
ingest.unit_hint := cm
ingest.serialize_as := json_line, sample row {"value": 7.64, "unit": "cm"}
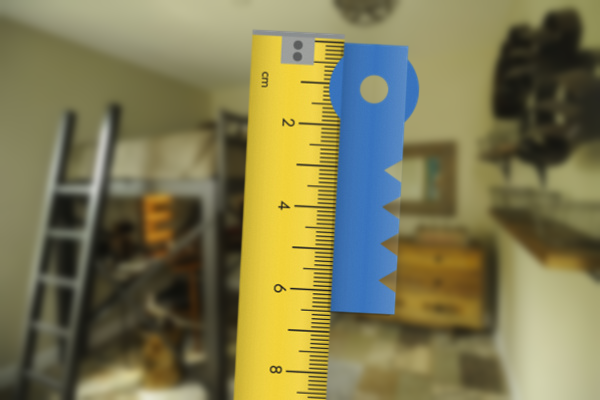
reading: {"value": 6.5, "unit": "cm"}
